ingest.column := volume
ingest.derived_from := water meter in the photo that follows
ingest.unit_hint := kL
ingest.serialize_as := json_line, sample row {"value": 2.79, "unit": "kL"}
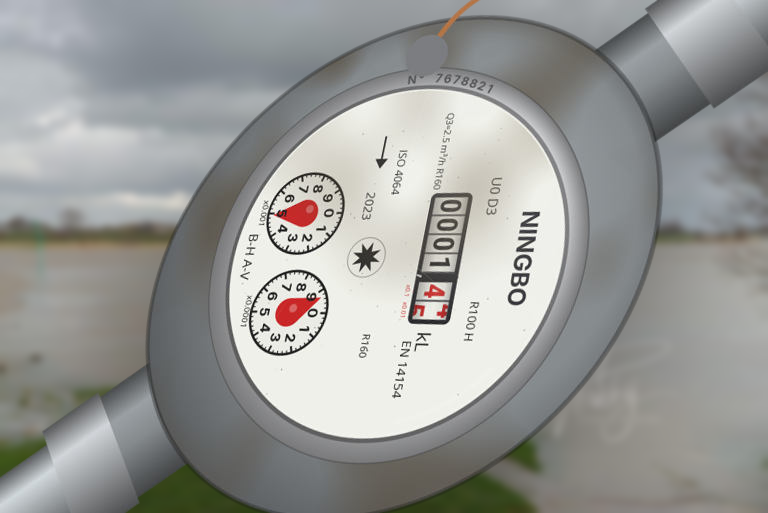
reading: {"value": 1.4449, "unit": "kL"}
